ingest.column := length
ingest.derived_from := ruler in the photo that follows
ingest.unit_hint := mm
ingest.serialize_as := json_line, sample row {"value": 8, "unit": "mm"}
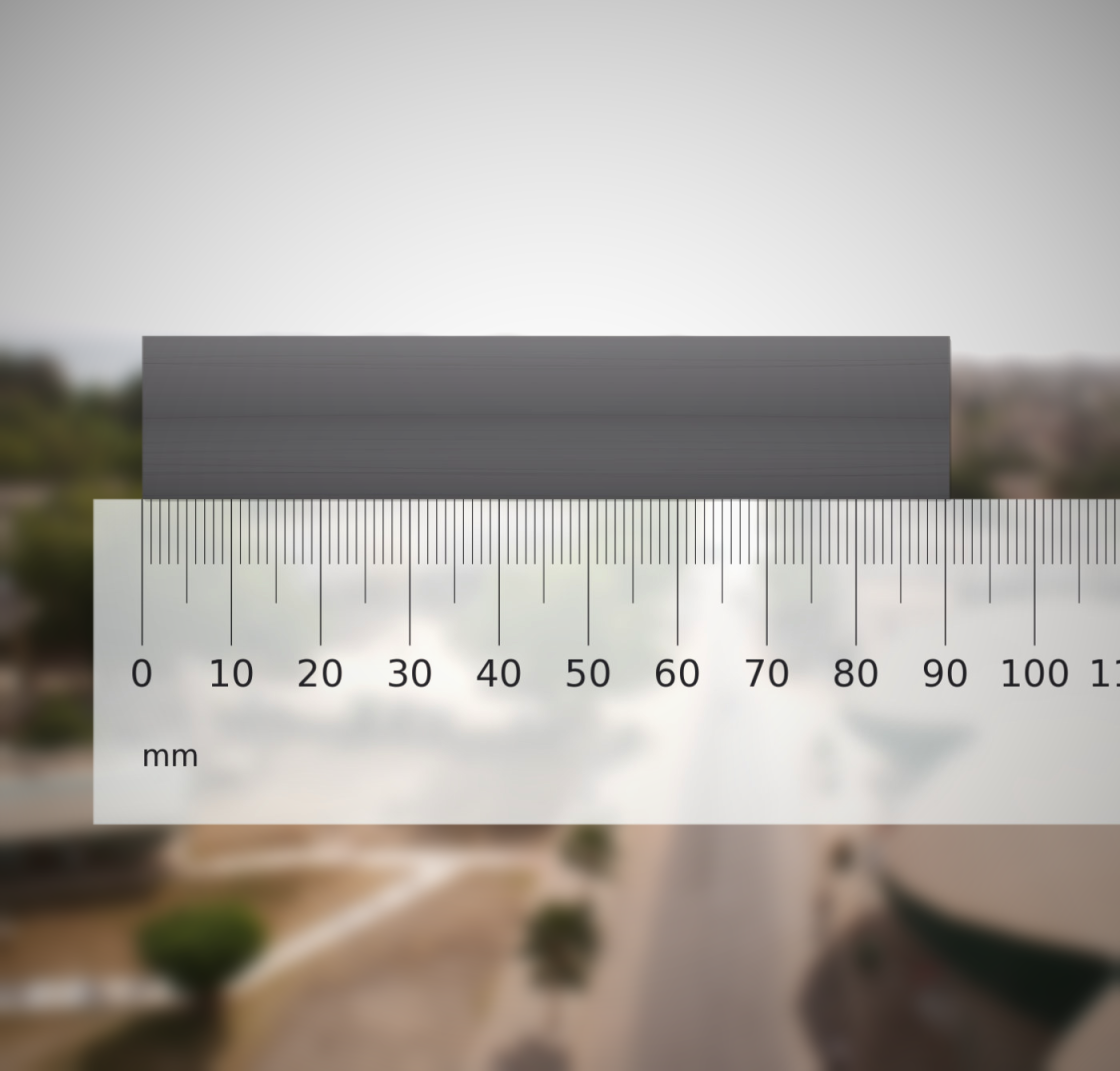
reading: {"value": 90.5, "unit": "mm"}
